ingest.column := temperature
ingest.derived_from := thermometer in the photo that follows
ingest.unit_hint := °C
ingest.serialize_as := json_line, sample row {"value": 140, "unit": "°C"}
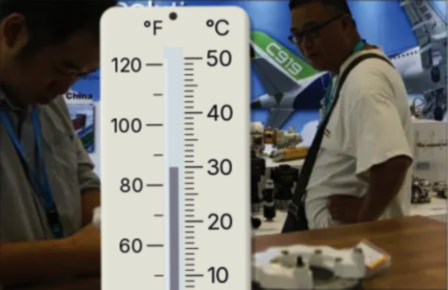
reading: {"value": 30, "unit": "°C"}
